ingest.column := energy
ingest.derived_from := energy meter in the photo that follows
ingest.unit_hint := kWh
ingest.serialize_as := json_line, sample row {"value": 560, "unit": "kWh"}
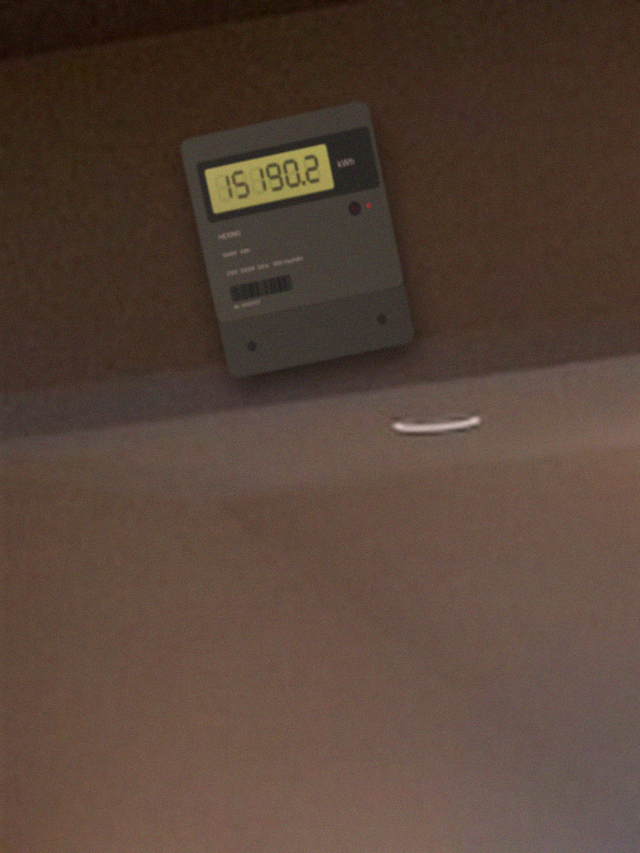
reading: {"value": 15190.2, "unit": "kWh"}
